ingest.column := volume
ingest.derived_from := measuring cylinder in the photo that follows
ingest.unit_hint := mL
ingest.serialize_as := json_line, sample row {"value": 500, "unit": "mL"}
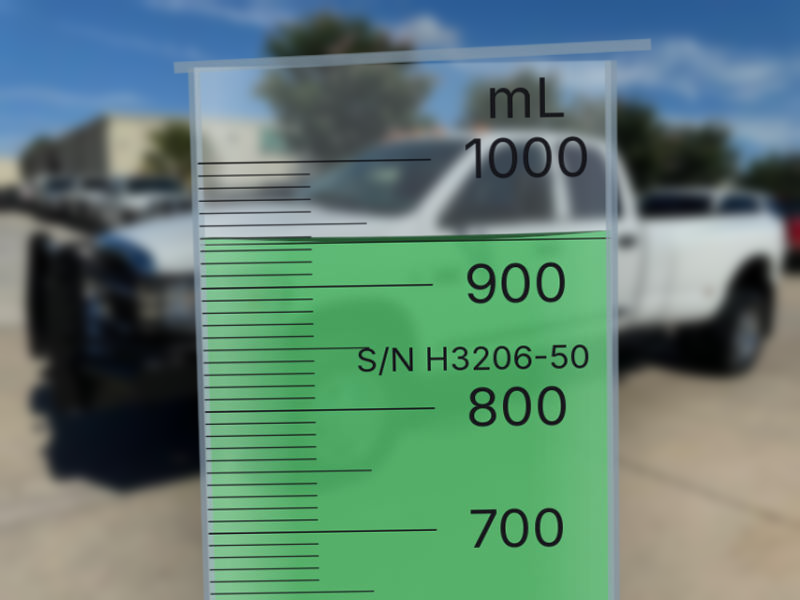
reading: {"value": 935, "unit": "mL"}
